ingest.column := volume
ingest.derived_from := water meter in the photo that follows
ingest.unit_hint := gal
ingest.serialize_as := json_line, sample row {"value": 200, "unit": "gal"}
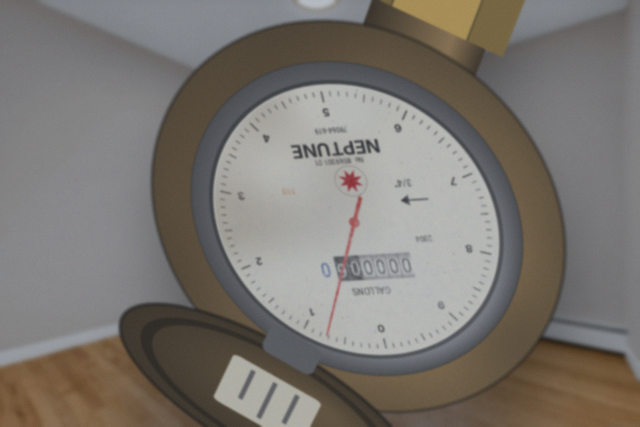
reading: {"value": 60.7, "unit": "gal"}
